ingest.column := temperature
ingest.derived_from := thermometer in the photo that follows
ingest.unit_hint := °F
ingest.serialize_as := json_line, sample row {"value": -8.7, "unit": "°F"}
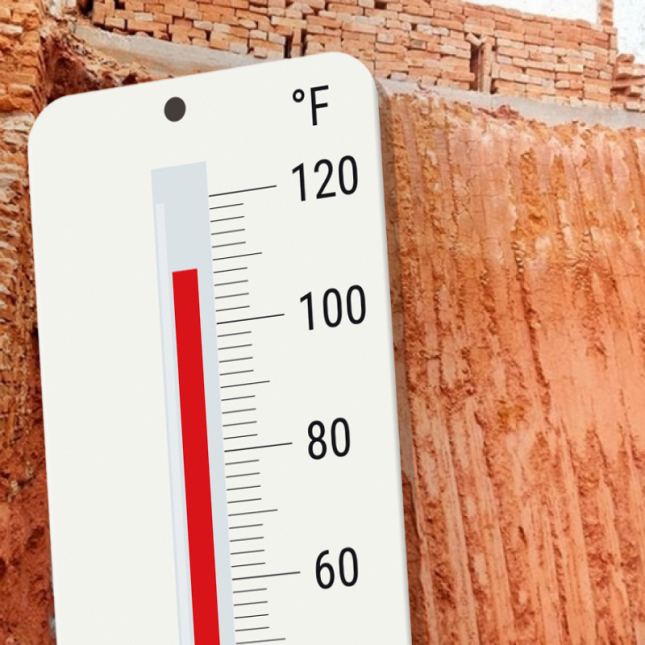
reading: {"value": 109, "unit": "°F"}
